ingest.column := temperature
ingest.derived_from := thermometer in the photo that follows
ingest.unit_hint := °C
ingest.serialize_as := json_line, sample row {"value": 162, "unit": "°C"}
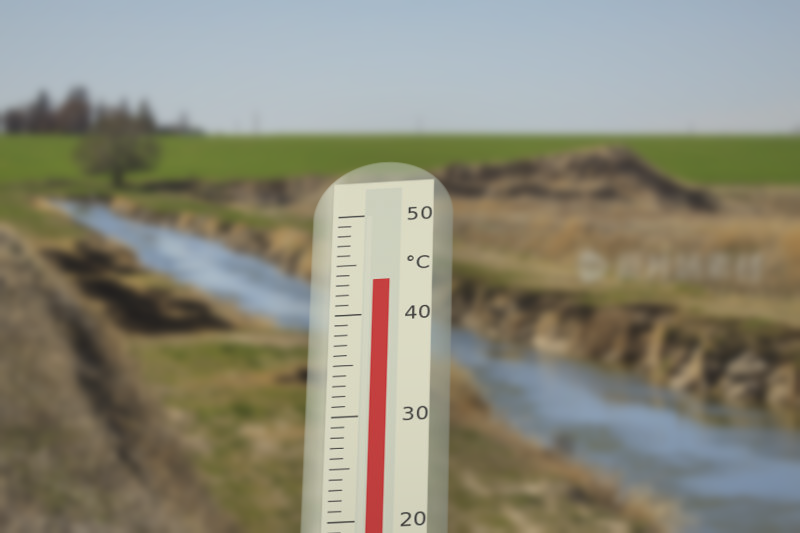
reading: {"value": 43.5, "unit": "°C"}
